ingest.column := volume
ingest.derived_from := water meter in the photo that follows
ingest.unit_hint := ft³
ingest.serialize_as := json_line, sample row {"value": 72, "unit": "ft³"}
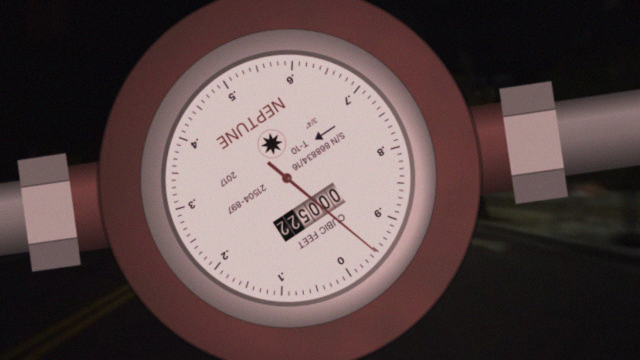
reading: {"value": 521.95, "unit": "ft³"}
